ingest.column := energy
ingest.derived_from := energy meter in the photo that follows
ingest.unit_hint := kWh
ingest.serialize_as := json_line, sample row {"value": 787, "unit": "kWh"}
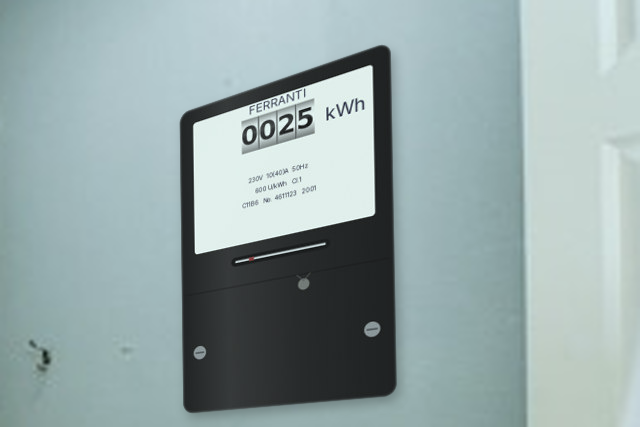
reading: {"value": 25, "unit": "kWh"}
